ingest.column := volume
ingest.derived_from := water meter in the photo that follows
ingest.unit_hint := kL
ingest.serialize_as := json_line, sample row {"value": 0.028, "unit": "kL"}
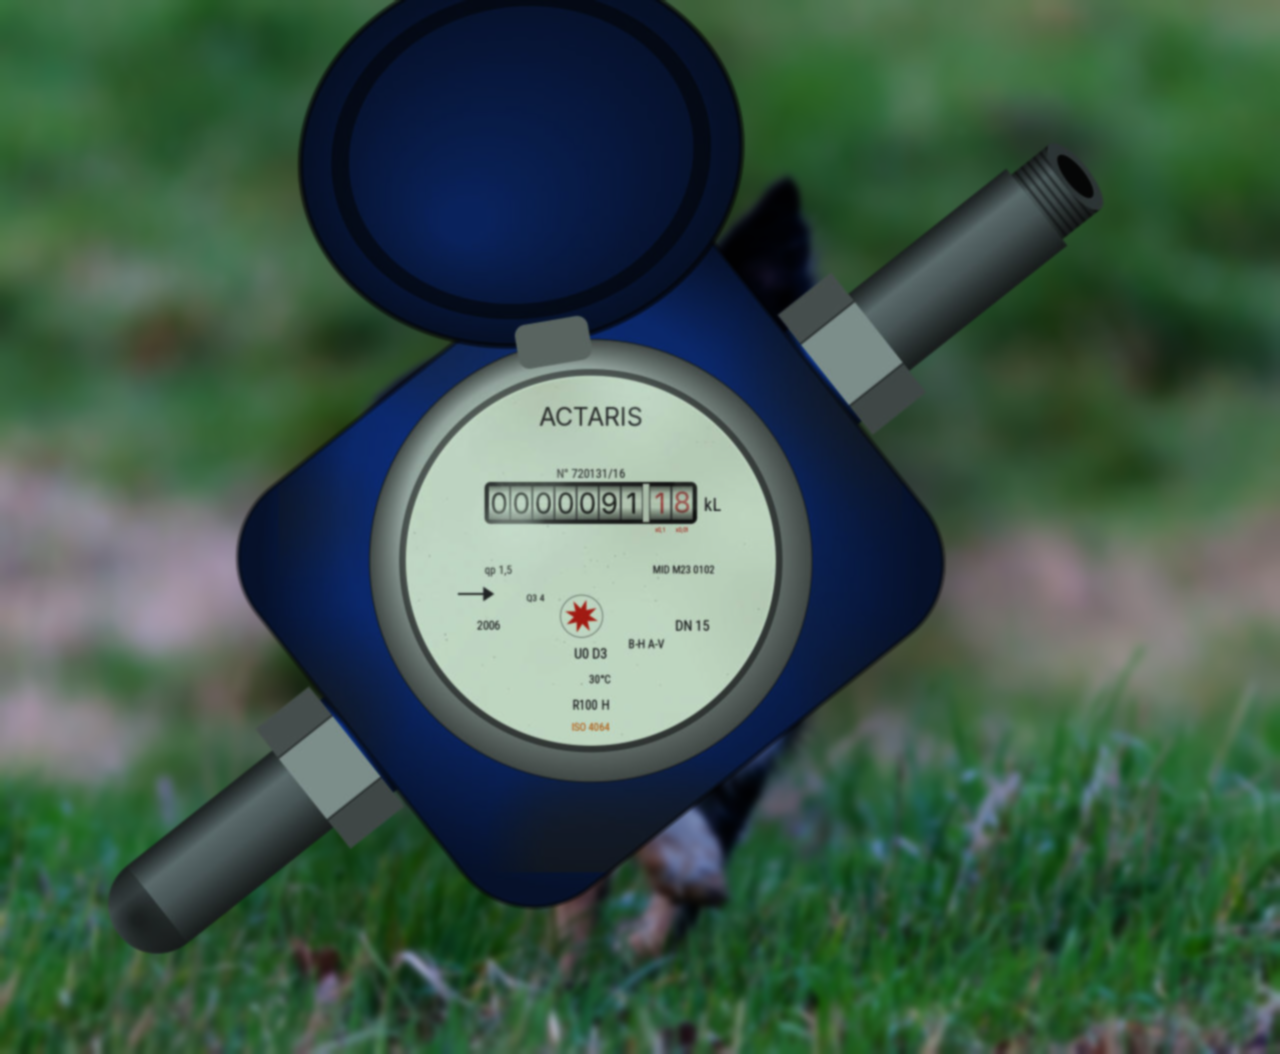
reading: {"value": 91.18, "unit": "kL"}
